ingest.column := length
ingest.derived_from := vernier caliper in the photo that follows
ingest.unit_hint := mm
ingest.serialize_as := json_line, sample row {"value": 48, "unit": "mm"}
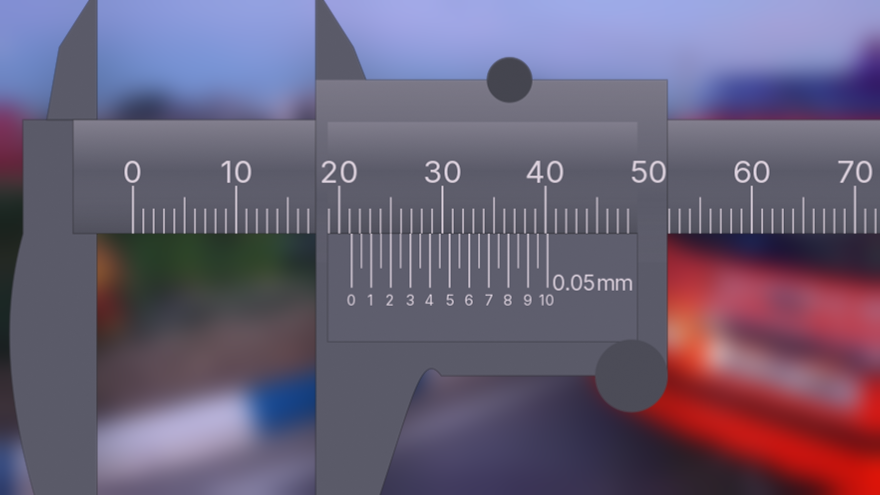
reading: {"value": 21.2, "unit": "mm"}
